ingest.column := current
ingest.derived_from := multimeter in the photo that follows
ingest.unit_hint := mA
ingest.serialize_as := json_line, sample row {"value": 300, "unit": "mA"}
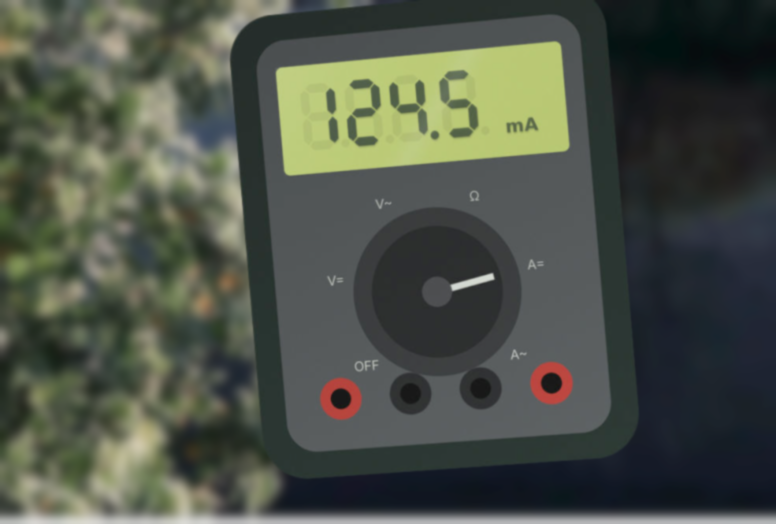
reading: {"value": 124.5, "unit": "mA"}
